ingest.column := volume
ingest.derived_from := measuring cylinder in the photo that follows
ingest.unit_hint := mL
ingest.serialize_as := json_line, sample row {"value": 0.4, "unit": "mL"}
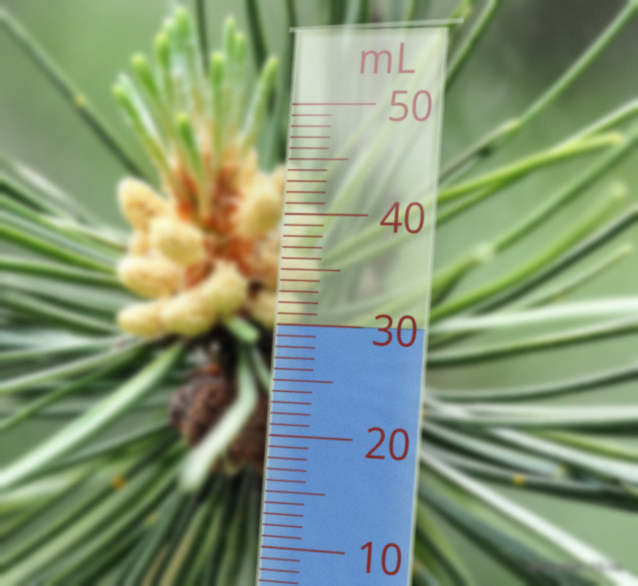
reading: {"value": 30, "unit": "mL"}
